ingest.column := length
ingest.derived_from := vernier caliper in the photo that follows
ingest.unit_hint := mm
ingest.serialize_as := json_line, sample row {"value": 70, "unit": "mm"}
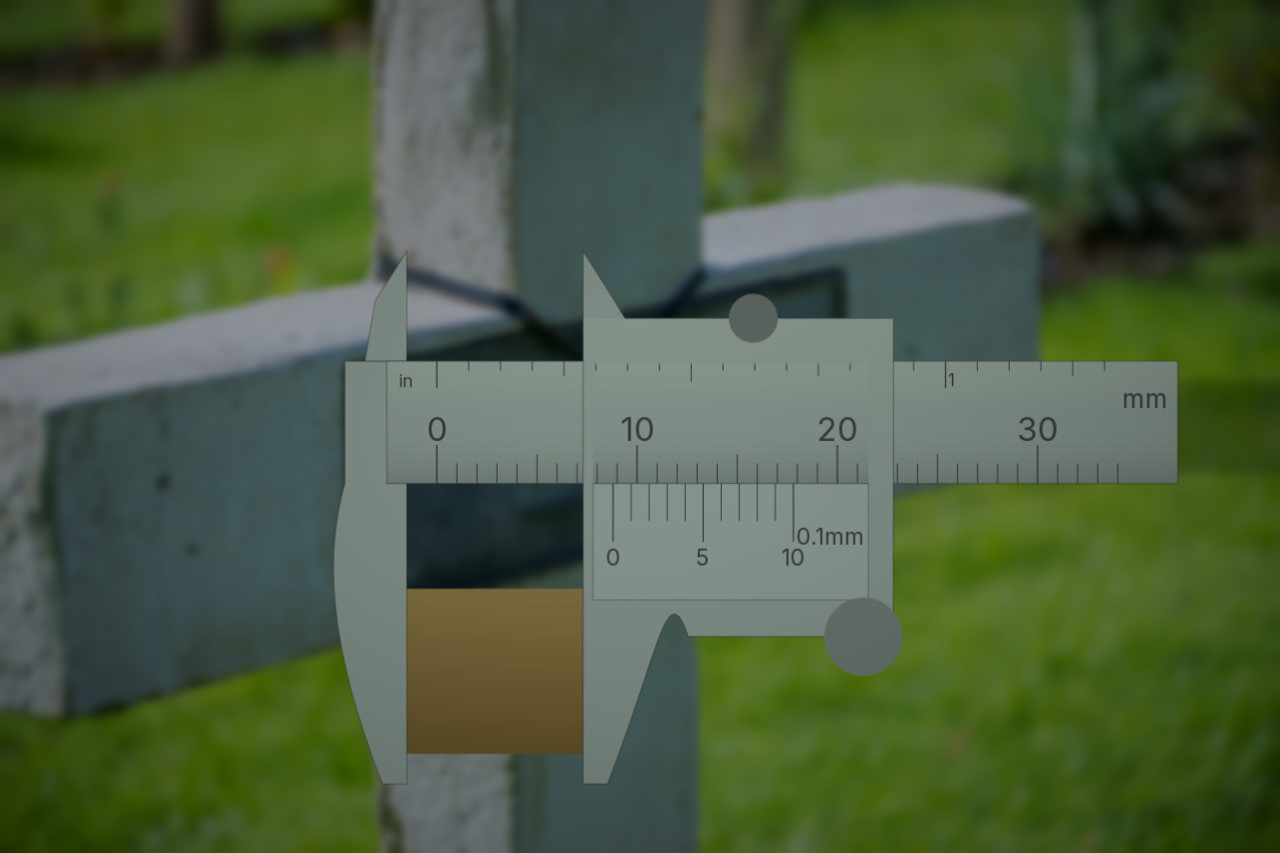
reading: {"value": 8.8, "unit": "mm"}
